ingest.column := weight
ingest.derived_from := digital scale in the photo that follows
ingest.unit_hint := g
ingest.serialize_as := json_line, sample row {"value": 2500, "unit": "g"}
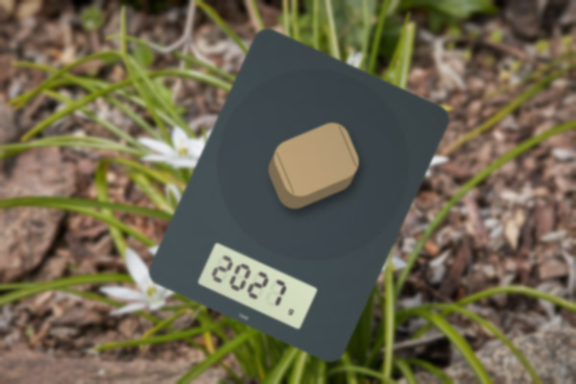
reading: {"value": 2027, "unit": "g"}
